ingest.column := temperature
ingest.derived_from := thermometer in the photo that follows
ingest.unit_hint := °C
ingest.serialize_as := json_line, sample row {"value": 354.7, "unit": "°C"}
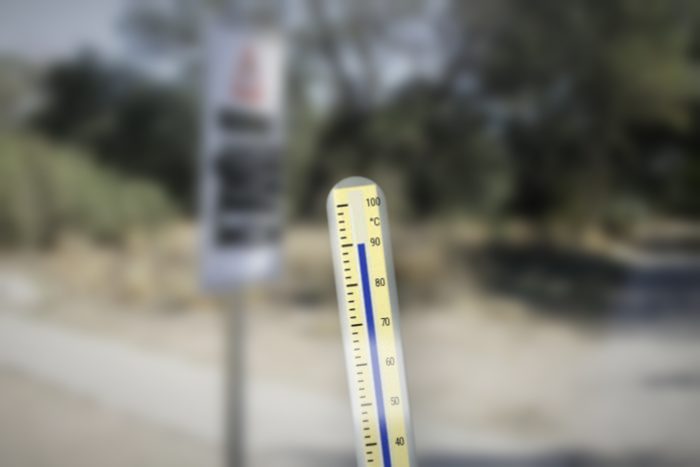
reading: {"value": 90, "unit": "°C"}
